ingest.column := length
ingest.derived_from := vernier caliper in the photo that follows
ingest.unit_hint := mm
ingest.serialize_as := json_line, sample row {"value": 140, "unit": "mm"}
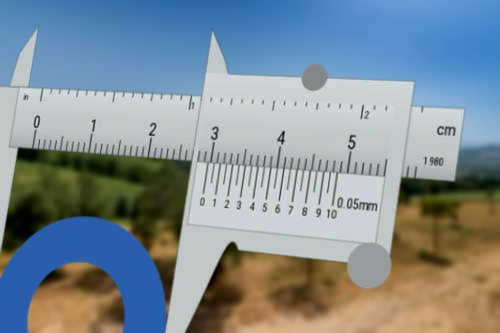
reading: {"value": 29.6, "unit": "mm"}
